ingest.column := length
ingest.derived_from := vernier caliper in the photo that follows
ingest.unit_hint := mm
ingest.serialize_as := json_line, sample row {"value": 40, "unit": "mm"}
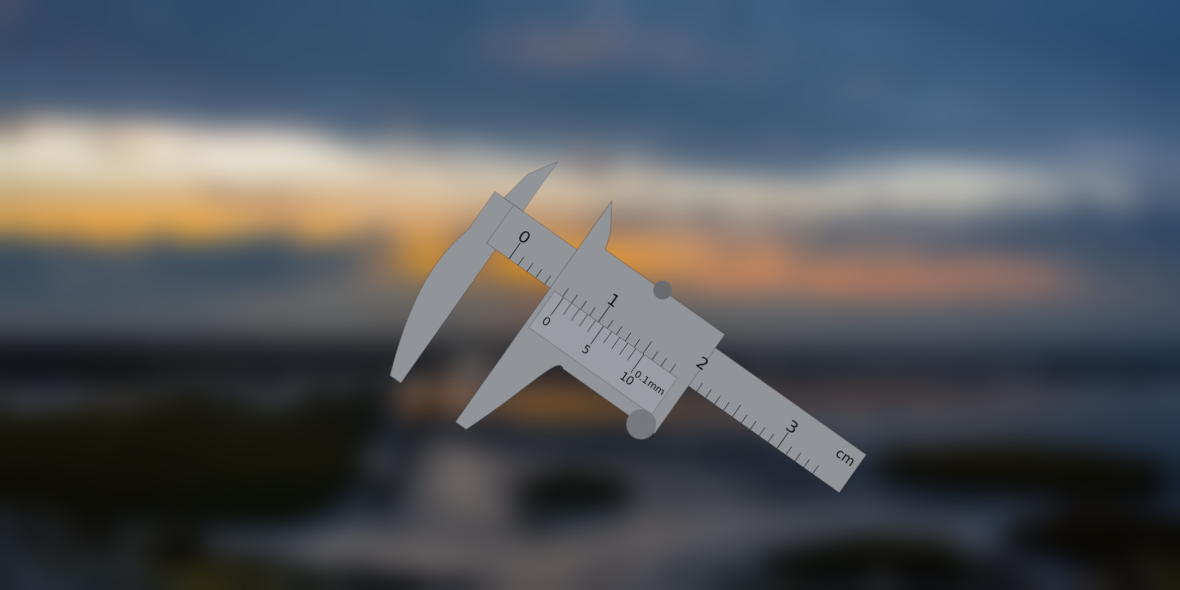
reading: {"value": 6.1, "unit": "mm"}
